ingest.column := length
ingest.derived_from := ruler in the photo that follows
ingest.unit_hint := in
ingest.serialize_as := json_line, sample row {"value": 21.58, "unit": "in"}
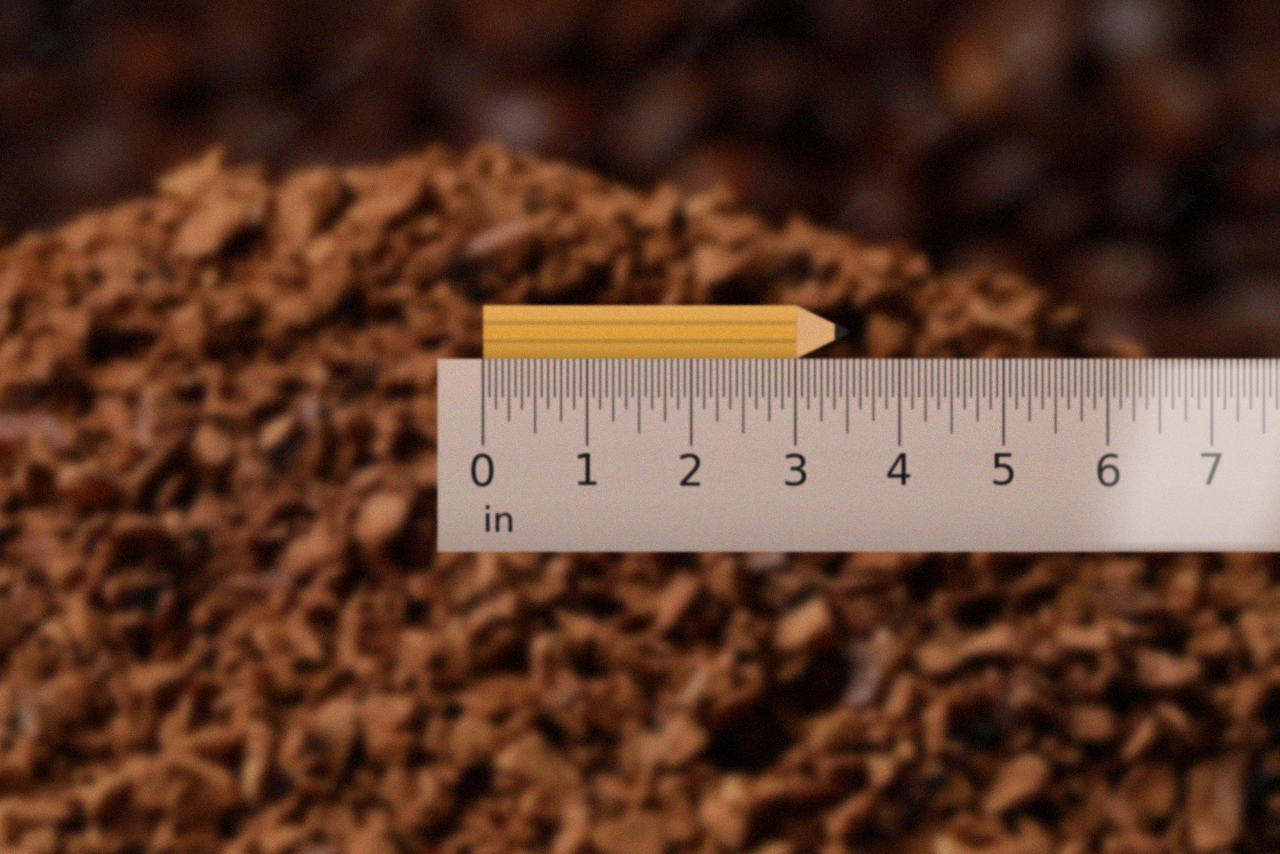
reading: {"value": 3.5, "unit": "in"}
